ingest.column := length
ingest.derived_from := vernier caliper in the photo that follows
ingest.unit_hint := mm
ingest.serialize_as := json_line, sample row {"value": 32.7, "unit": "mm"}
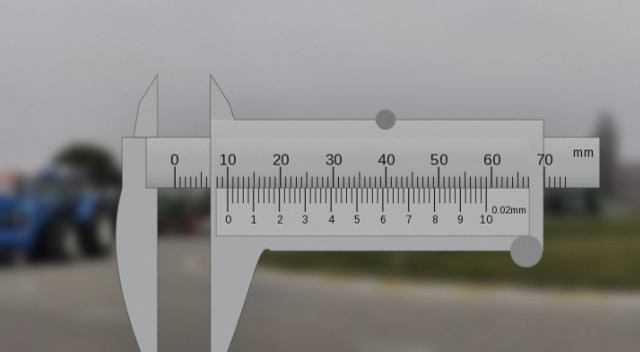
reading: {"value": 10.0, "unit": "mm"}
